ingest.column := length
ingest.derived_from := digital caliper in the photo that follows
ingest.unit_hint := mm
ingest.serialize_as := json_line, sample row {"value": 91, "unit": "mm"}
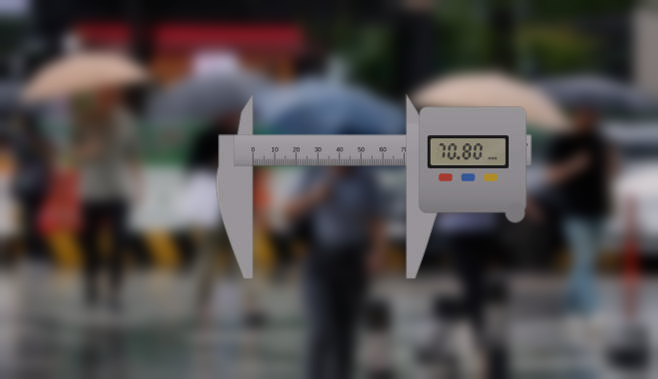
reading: {"value": 70.80, "unit": "mm"}
